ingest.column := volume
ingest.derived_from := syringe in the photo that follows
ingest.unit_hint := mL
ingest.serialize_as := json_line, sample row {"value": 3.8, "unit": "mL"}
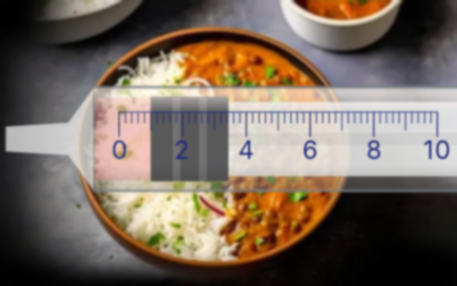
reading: {"value": 1, "unit": "mL"}
